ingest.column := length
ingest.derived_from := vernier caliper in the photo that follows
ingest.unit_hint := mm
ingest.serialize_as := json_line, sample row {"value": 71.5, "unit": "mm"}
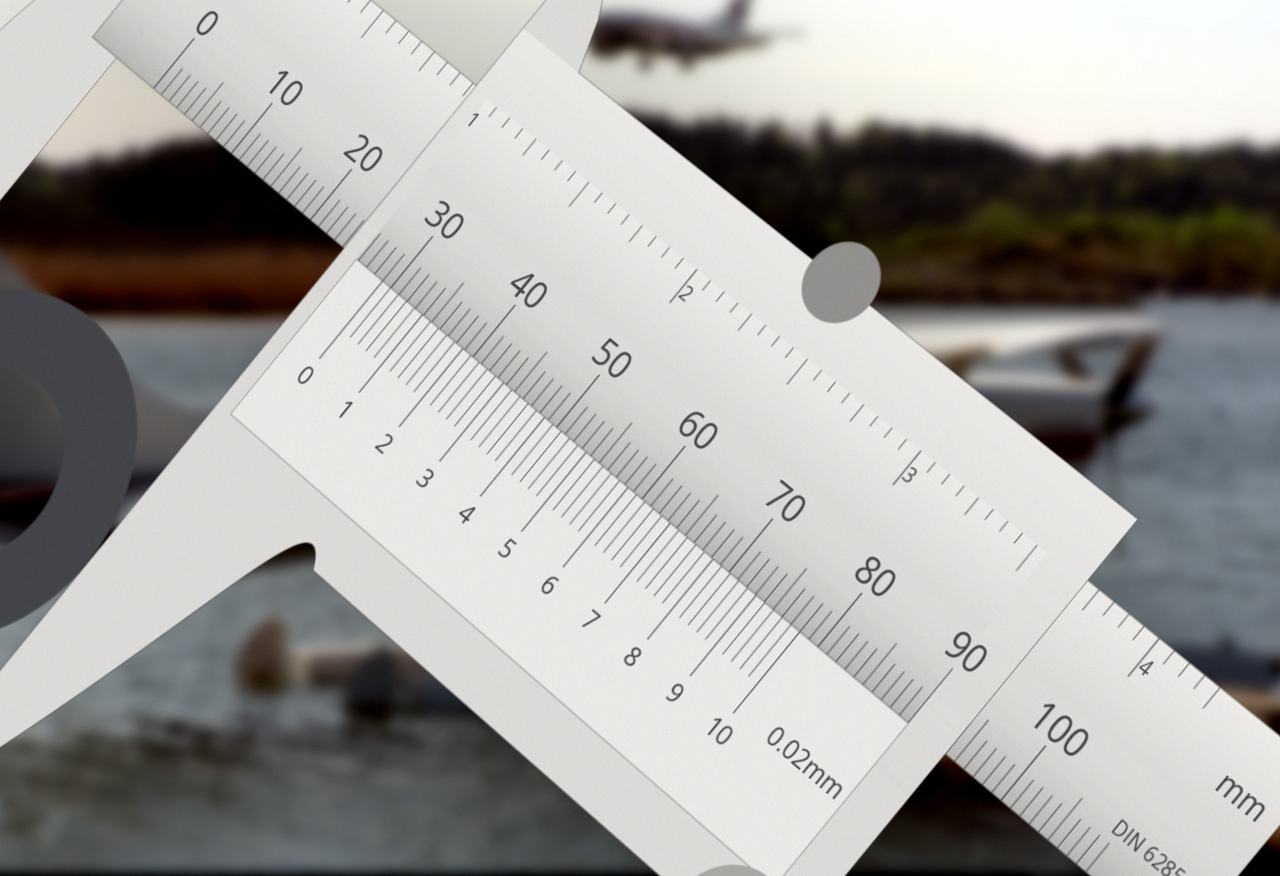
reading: {"value": 29.0, "unit": "mm"}
